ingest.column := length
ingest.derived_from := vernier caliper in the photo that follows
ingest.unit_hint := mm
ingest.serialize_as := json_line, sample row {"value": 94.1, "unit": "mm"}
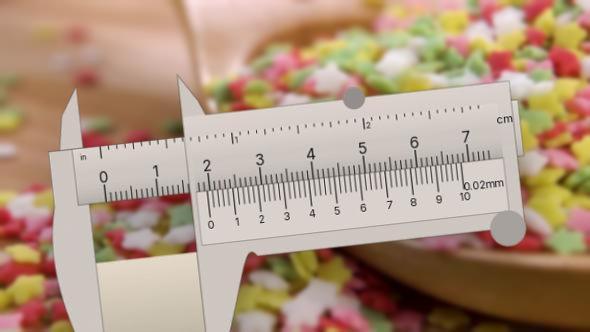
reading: {"value": 19.5, "unit": "mm"}
